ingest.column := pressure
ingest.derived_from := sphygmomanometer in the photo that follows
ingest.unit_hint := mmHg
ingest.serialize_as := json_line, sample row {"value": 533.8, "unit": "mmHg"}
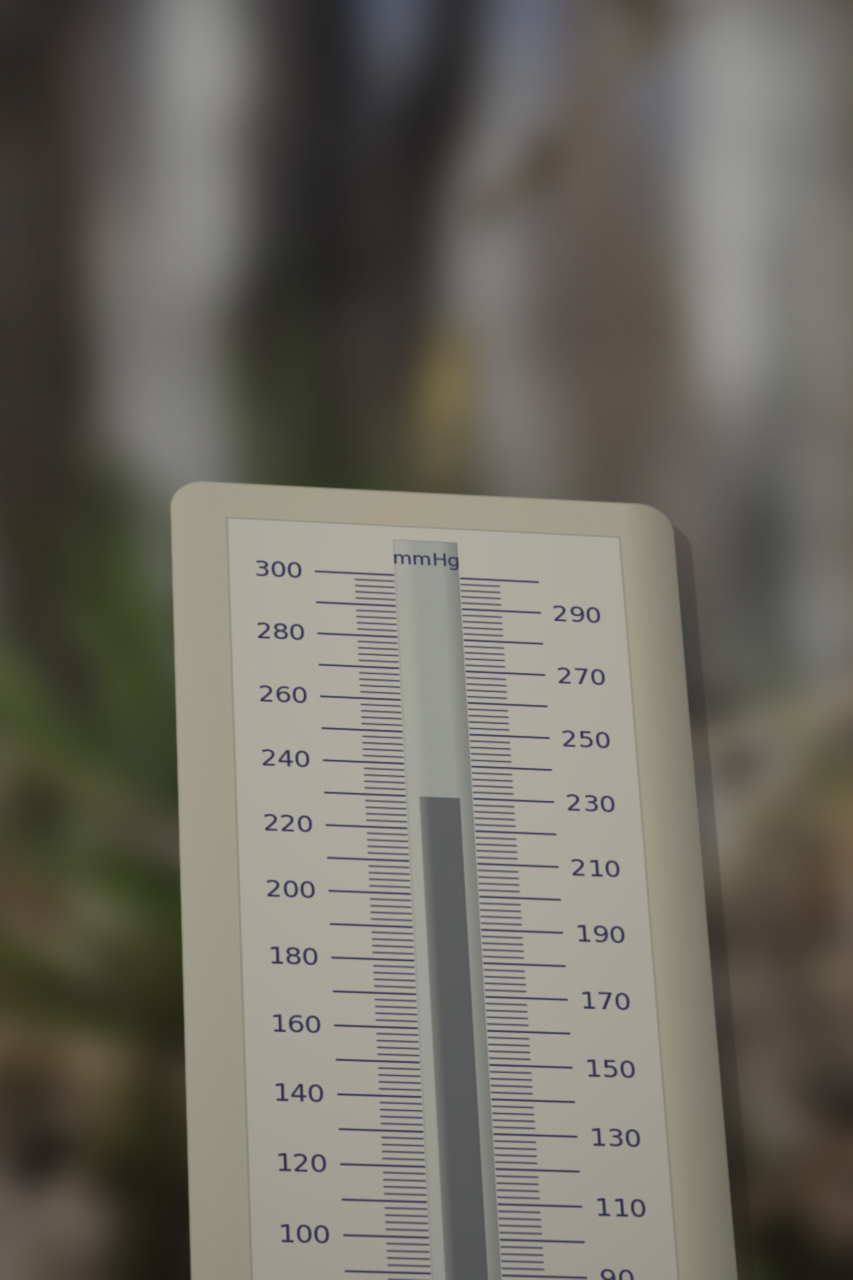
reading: {"value": 230, "unit": "mmHg"}
